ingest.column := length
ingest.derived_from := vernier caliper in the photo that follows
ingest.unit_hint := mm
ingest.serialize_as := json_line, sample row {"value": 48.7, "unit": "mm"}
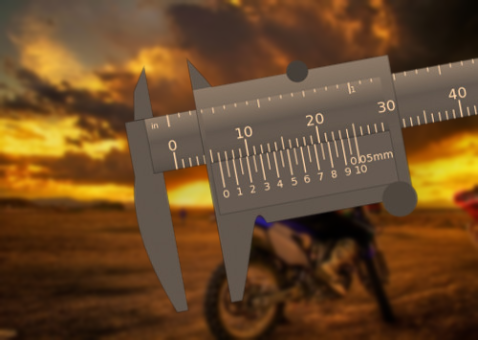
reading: {"value": 6.0, "unit": "mm"}
